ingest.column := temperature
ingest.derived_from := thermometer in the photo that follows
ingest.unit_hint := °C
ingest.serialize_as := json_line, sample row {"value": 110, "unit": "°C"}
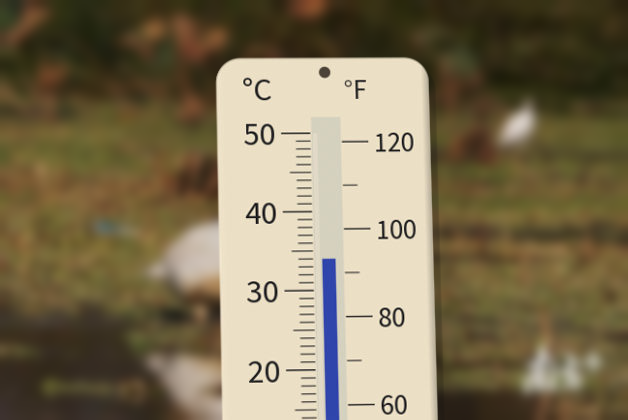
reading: {"value": 34, "unit": "°C"}
